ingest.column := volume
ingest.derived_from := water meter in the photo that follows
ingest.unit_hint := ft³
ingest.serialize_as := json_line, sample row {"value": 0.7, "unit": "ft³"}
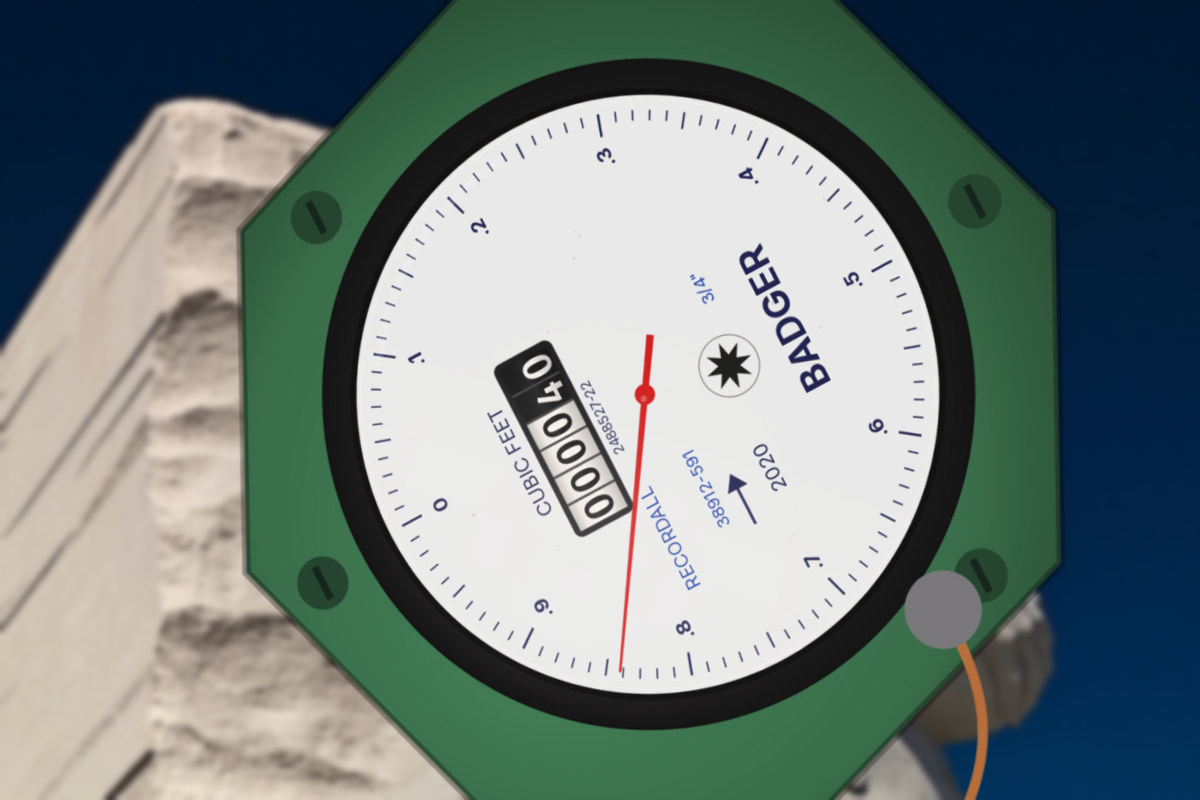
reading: {"value": 39.84, "unit": "ft³"}
